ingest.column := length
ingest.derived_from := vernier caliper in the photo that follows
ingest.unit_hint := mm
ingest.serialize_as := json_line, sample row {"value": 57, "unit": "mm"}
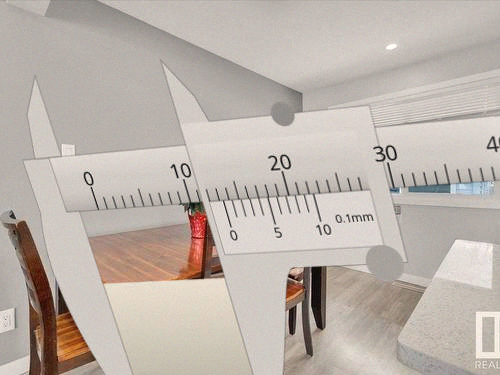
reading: {"value": 13.4, "unit": "mm"}
